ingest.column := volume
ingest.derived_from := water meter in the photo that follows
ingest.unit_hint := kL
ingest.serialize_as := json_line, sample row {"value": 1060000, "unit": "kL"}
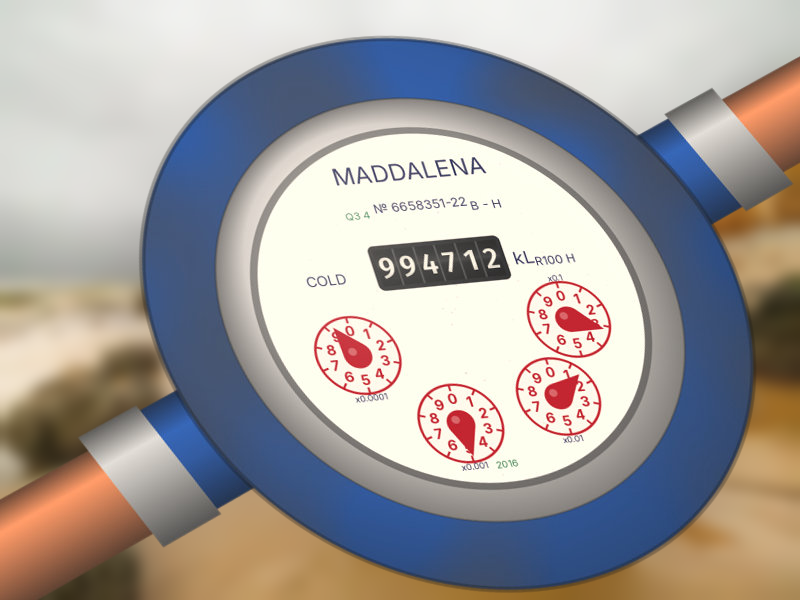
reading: {"value": 994712.3149, "unit": "kL"}
